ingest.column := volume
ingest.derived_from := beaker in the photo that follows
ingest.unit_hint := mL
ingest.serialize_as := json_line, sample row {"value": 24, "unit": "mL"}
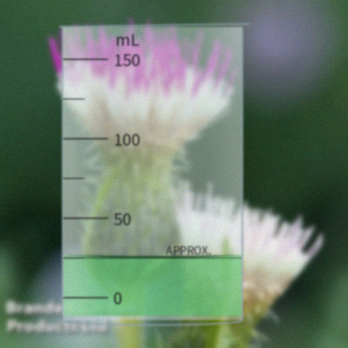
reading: {"value": 25, "unit": "mL"}
